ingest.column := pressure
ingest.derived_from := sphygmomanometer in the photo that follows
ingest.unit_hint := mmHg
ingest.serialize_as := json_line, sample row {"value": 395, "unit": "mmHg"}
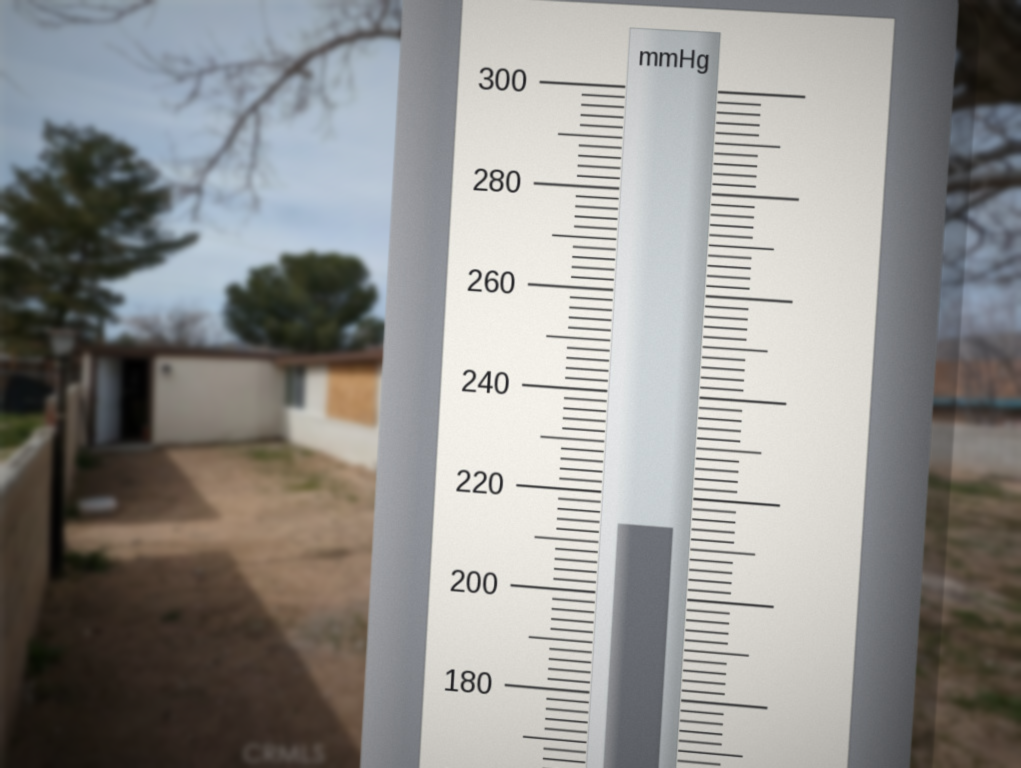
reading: {"value": 214, "unit": "mmHg"}
